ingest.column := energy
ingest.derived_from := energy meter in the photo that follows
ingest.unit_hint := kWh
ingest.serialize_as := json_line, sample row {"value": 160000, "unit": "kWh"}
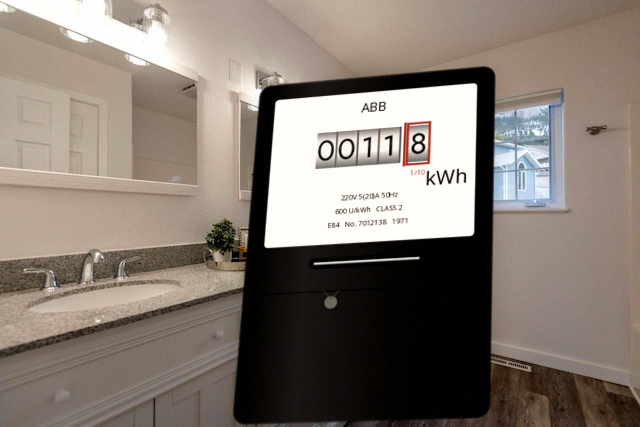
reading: {"value": 11.8, "unit": "kWh"}
